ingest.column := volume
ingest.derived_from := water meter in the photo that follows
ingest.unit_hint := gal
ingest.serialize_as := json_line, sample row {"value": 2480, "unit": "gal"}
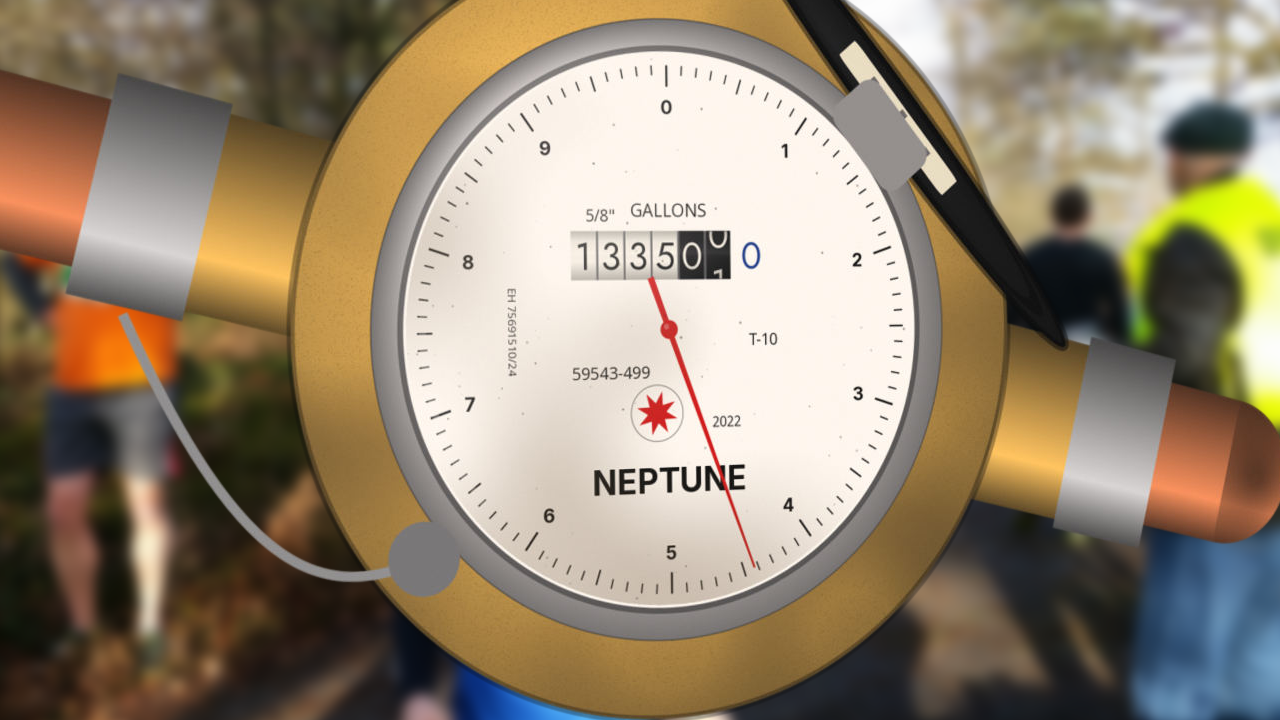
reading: {"value": 1335004.4, "unit": "gal"}
